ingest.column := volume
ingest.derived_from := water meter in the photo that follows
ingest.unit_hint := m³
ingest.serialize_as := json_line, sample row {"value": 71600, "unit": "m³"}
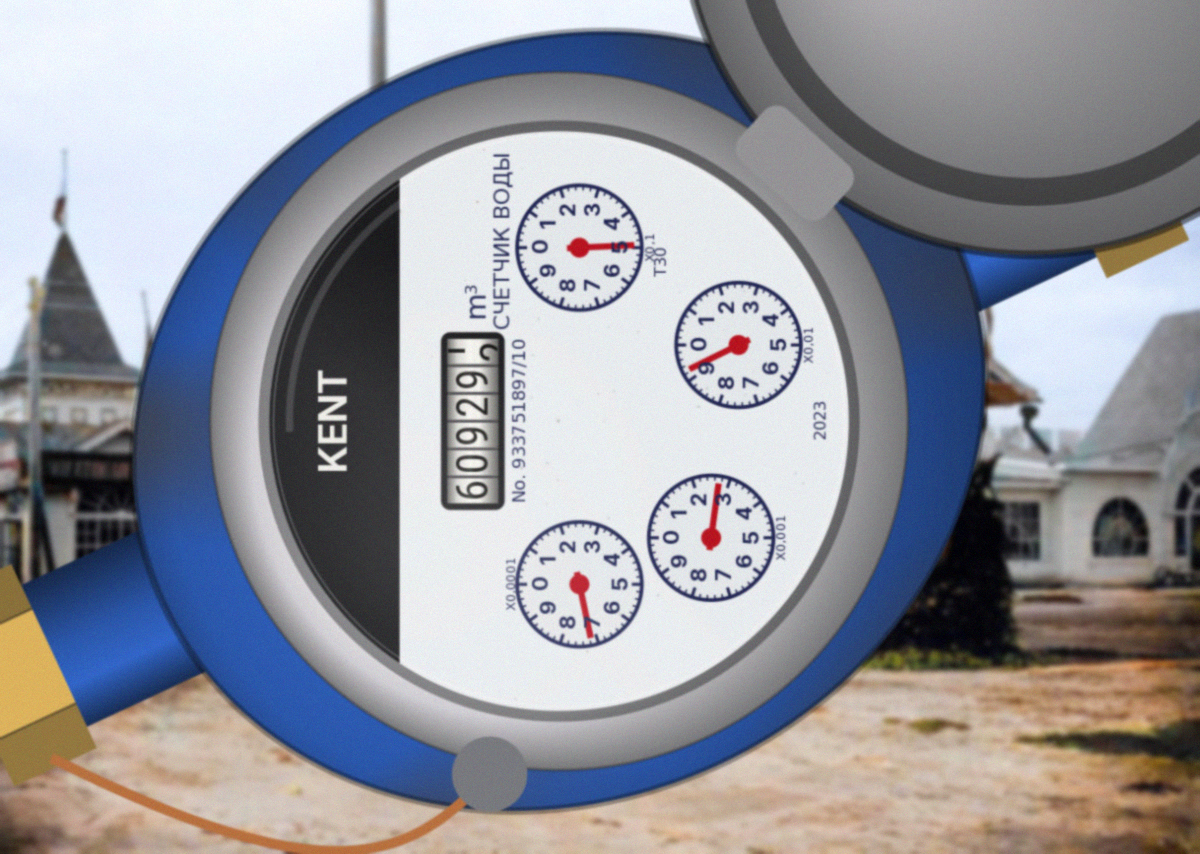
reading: {"value": 609291.4927, "unit": "m³"}
